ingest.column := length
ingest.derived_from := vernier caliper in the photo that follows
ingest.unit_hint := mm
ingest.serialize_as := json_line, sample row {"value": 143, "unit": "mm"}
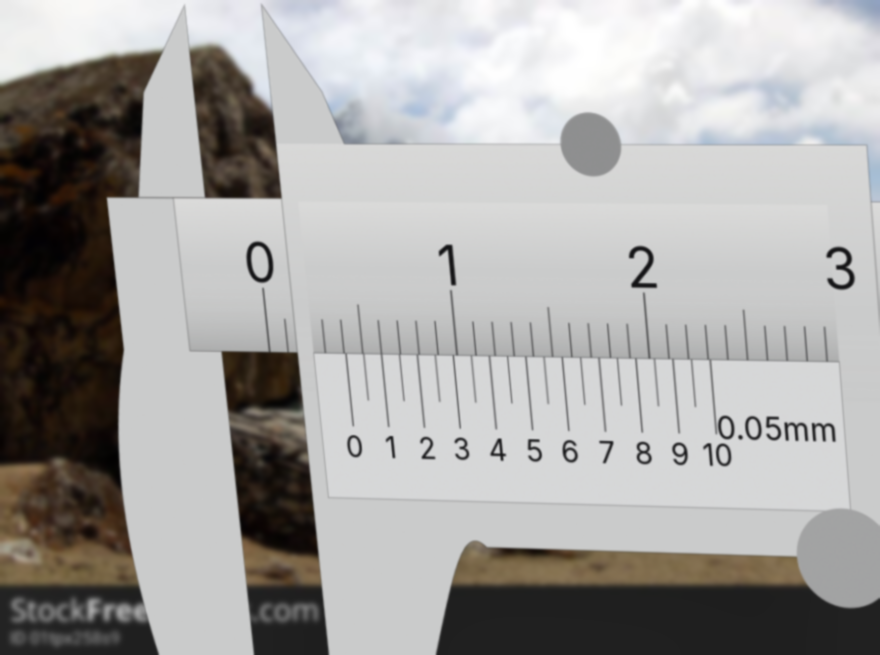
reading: {"value": 4.1, "unit": "mm"}
